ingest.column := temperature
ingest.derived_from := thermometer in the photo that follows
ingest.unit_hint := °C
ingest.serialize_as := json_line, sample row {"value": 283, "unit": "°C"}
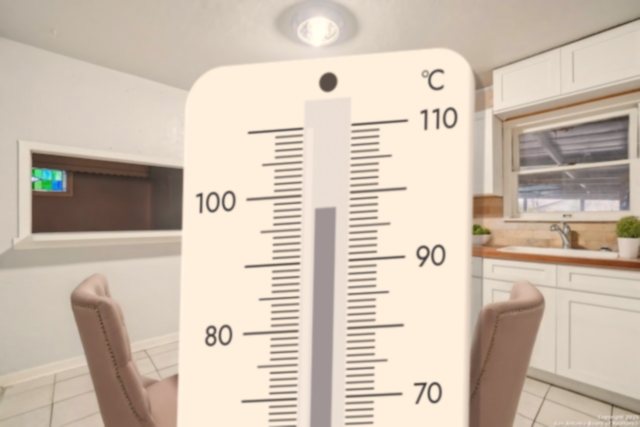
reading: {"value": 98, "unit": "°C"}
